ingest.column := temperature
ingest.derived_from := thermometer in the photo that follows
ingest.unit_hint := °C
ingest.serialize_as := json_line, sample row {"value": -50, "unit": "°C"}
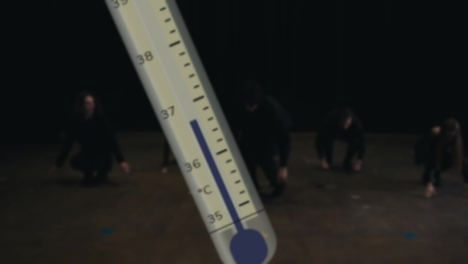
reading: {"value": 36.7, "unit": "°C"}
